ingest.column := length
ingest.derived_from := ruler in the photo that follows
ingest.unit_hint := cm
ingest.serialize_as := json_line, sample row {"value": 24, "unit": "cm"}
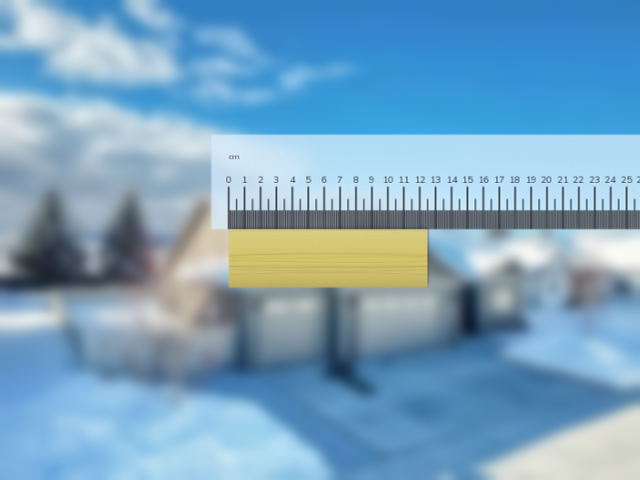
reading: {"value": 12.5, "unit": "cm"}
